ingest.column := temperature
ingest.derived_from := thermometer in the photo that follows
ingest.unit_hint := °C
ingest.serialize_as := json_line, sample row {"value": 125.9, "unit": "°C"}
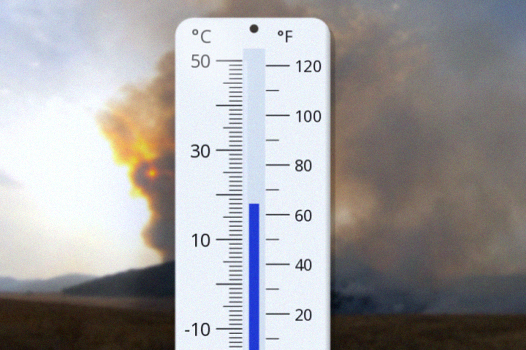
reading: {"value": 18, "unit": "°C"}
